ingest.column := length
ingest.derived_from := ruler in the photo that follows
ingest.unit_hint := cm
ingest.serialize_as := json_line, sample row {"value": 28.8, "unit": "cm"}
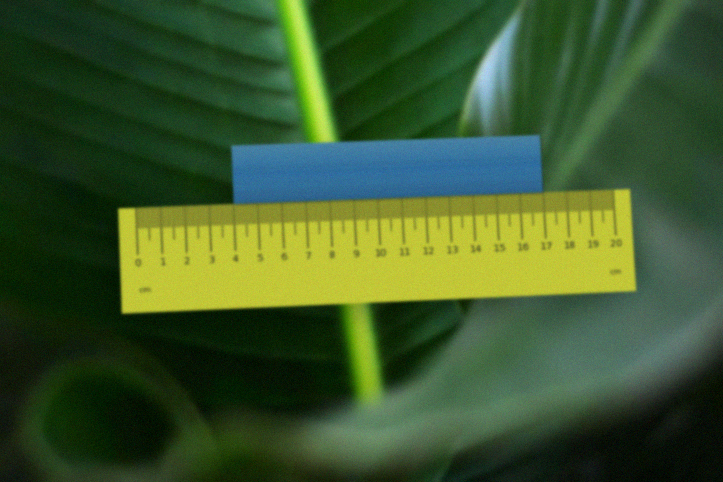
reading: {"value": 13, "unit": "cm"}
